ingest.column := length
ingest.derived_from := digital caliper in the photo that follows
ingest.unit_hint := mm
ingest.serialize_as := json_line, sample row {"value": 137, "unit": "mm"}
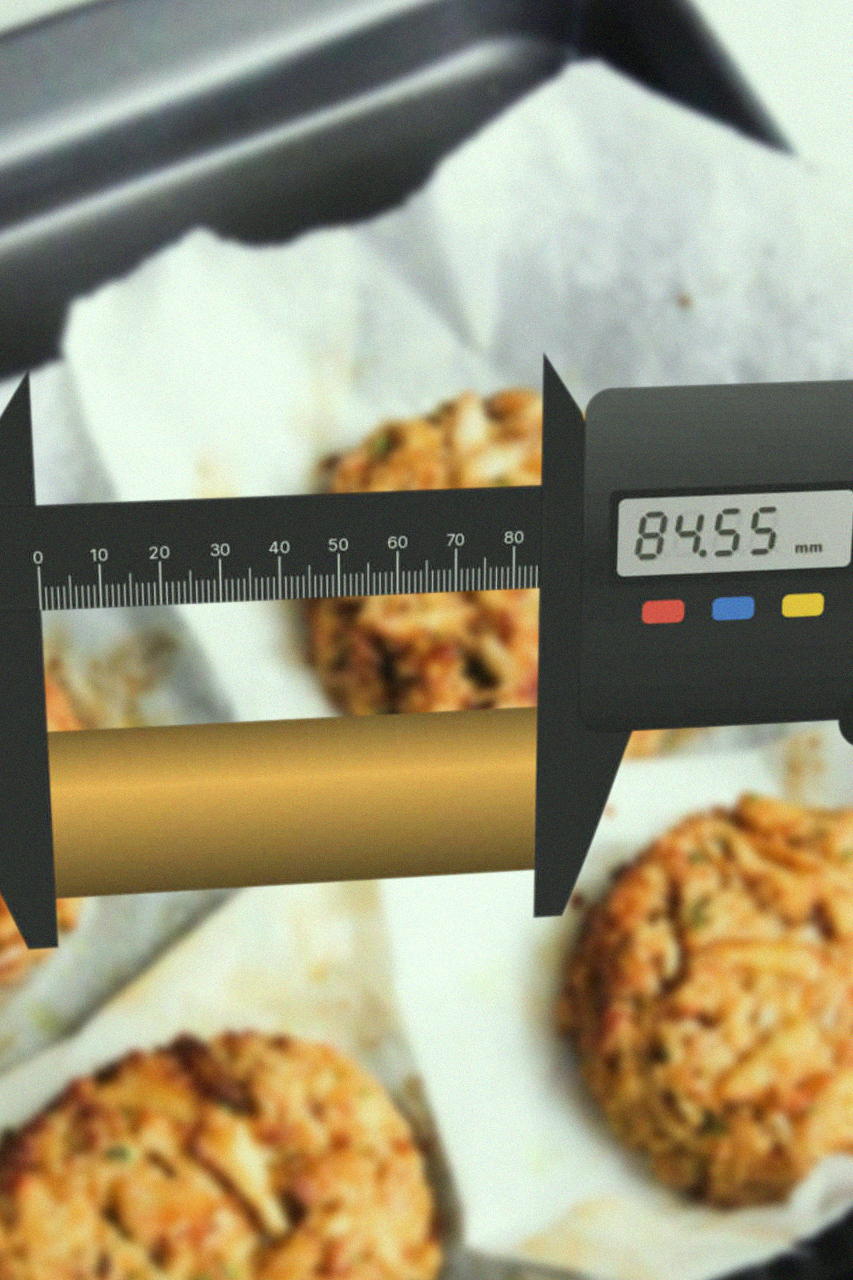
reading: {"value": 84.55, "unit": "mm"}
